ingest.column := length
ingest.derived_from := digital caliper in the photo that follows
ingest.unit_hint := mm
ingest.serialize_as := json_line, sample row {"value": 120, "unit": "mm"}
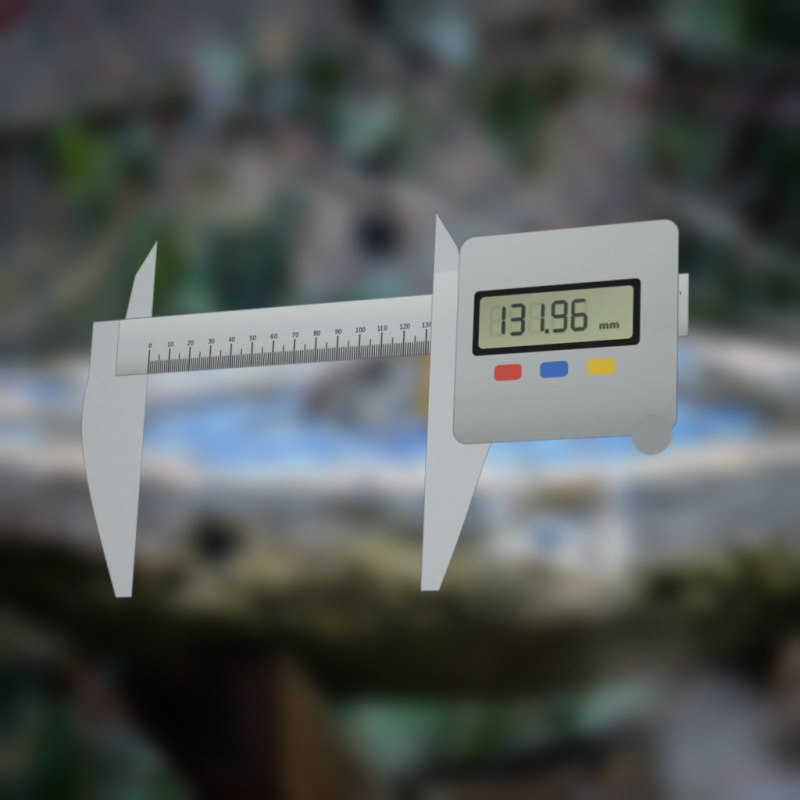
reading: {"value": 131.96, "unit": "mm"}
